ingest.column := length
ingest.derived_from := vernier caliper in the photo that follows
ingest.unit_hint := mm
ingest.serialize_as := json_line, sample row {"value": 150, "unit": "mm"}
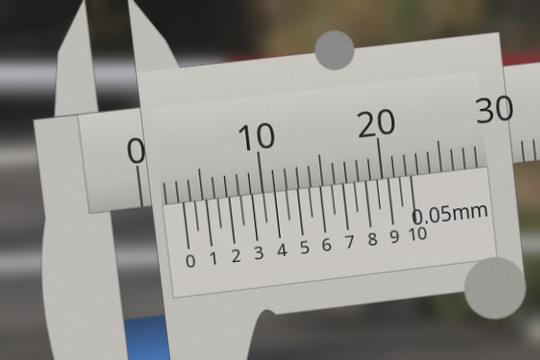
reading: {"value": 3.4, "unit": "mm"}
